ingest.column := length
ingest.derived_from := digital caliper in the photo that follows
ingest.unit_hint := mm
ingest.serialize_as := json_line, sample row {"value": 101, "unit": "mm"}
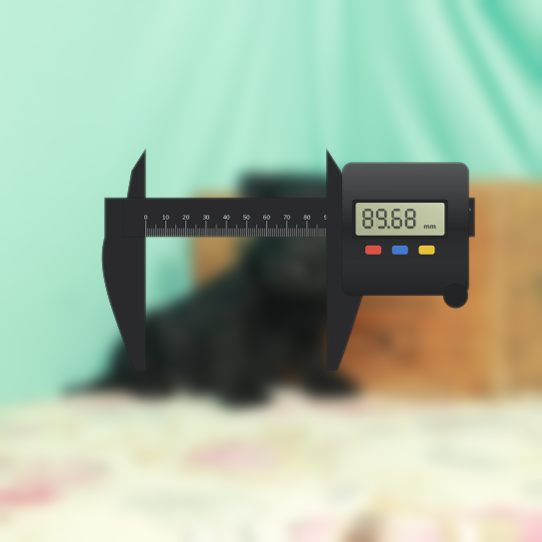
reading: {"value": 89.68, "unit": "mm"}
